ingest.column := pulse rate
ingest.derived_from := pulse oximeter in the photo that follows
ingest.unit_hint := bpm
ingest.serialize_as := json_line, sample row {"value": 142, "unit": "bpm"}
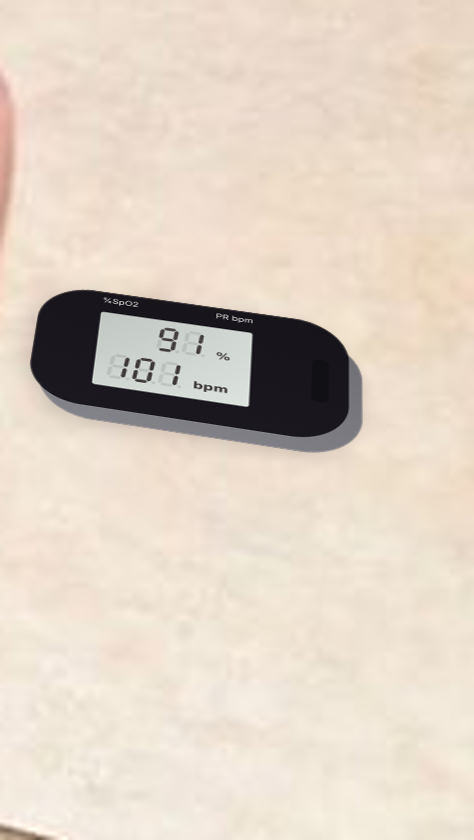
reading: {"value": 101, "unit": "bpm"}
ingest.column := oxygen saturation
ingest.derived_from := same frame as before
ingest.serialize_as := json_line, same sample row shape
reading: {"value": 91, "unit": "%"}
